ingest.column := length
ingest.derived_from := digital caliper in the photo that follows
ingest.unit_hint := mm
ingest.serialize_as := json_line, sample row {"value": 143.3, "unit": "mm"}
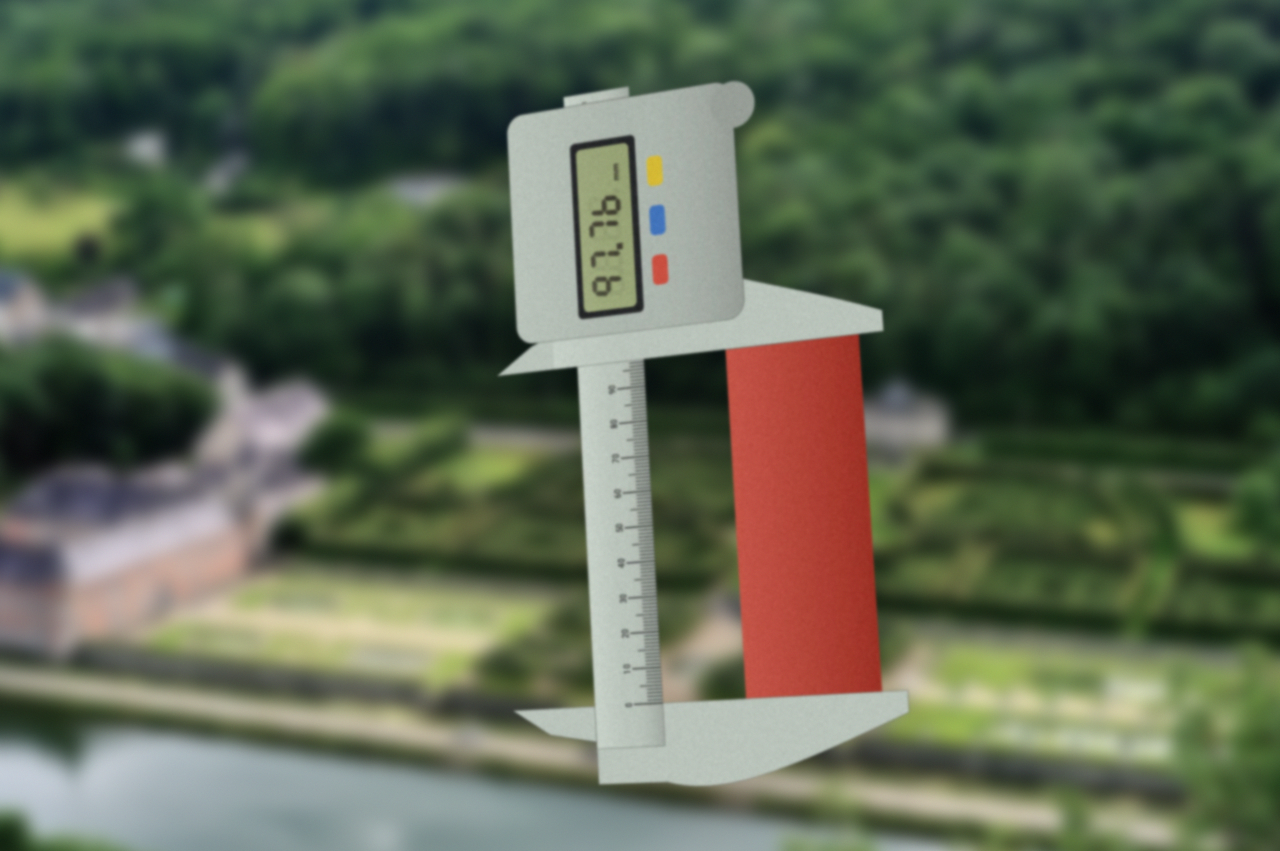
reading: {"value": 97.76, "unit": "mm"}
